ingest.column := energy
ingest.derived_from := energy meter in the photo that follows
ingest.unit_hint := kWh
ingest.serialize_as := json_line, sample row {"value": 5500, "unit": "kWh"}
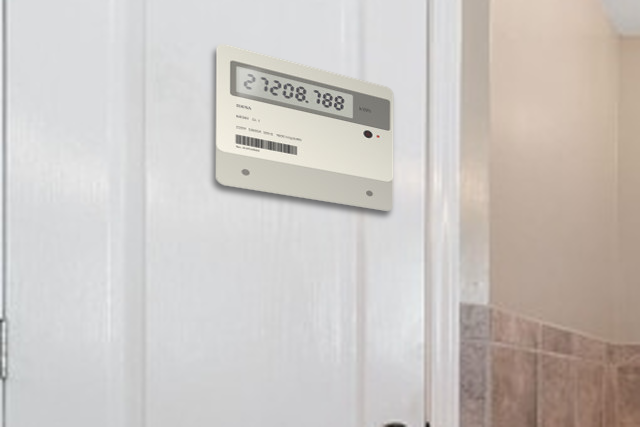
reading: {"value": 27208.788, "unit": "kWh"}
